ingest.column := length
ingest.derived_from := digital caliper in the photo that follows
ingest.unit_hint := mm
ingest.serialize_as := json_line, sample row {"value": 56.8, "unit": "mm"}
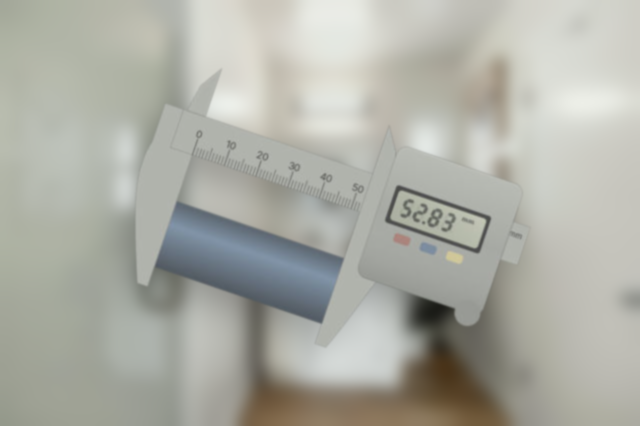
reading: {"value": 52.83, "unit": "mm"}
